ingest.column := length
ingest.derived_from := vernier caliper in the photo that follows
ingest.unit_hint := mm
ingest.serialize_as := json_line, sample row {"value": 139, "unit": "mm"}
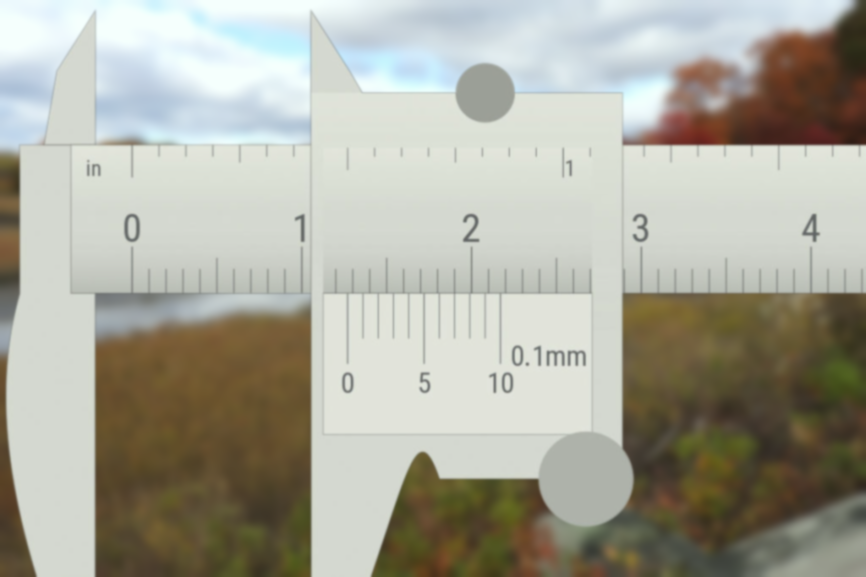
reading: {"value": 12.7, "unit": "mm"}
